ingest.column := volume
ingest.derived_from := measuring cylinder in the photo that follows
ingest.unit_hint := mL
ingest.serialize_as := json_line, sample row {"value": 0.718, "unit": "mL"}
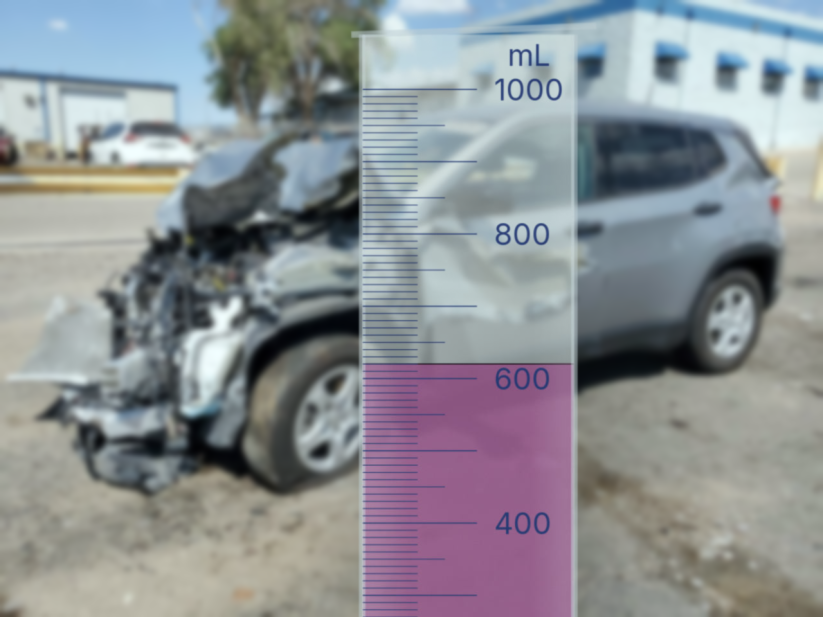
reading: {"value": 620, "unit": "mL"}
